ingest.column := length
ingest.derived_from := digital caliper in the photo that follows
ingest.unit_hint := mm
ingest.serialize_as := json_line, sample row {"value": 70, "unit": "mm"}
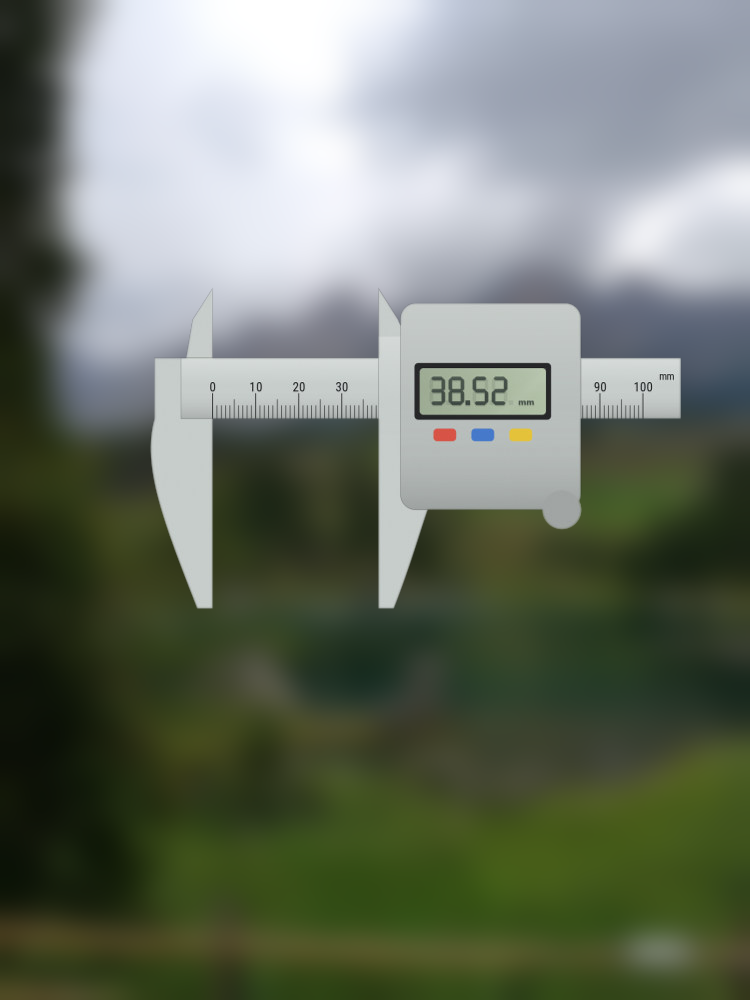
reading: {"value": 38.52, "unit": "mm"}
